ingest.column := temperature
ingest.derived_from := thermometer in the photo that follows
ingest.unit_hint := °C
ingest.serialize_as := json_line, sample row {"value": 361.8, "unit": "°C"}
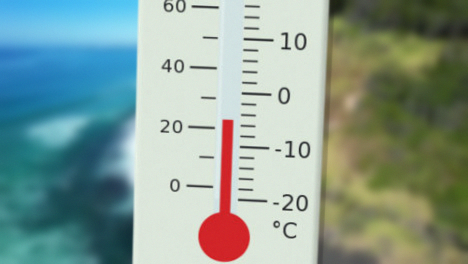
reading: {"value": -5, "unit": "°C"}
